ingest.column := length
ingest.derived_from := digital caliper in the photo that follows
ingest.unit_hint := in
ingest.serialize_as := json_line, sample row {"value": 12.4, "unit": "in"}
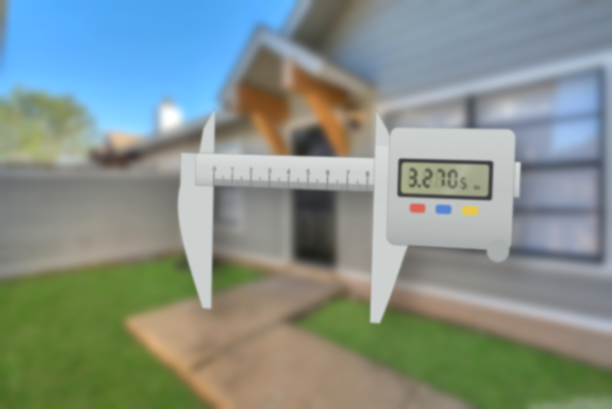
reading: {"value": 3.2705, "unit": "in"}
